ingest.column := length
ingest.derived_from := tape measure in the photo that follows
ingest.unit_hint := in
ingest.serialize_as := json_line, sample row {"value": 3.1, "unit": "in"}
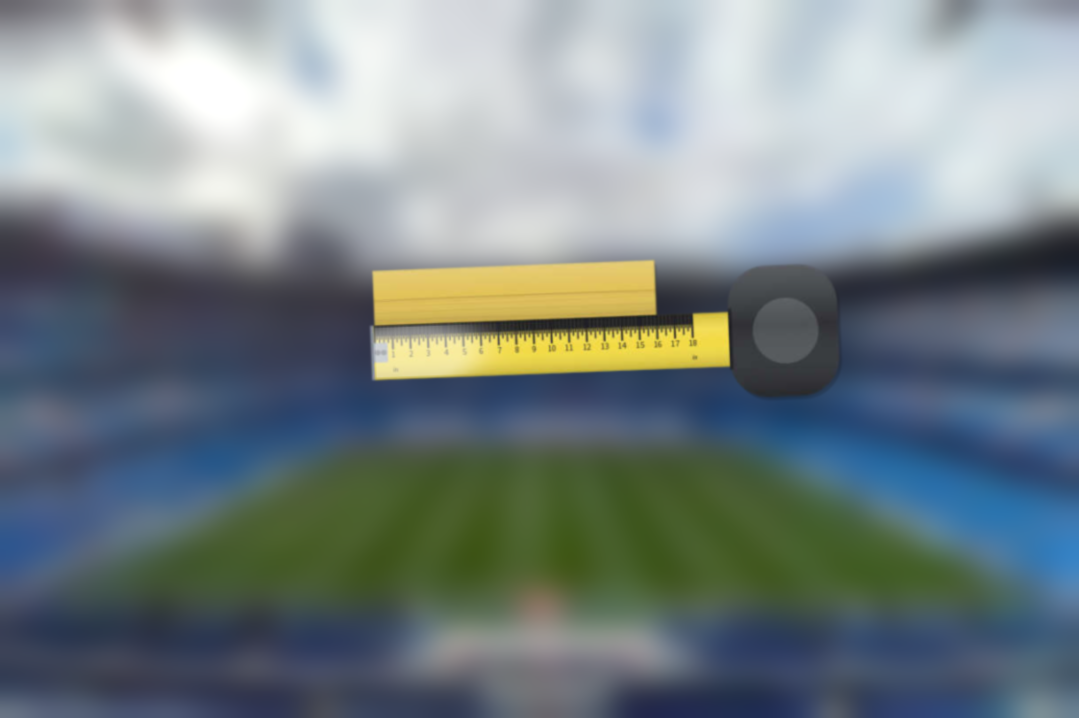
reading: {"value": 16, "unit": "in"}
